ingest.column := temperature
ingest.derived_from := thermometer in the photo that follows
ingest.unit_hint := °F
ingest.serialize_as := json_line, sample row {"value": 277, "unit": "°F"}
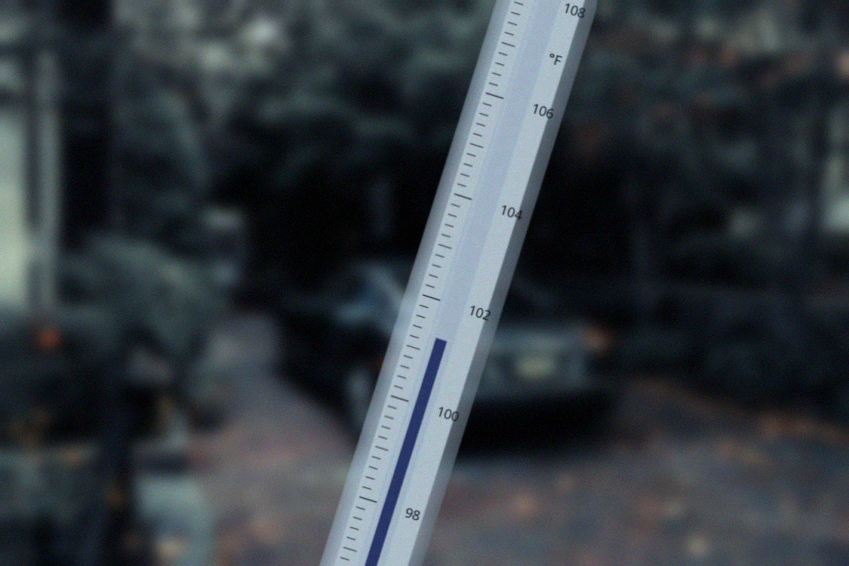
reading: {"value": 101.3, "unit": "°F"}
